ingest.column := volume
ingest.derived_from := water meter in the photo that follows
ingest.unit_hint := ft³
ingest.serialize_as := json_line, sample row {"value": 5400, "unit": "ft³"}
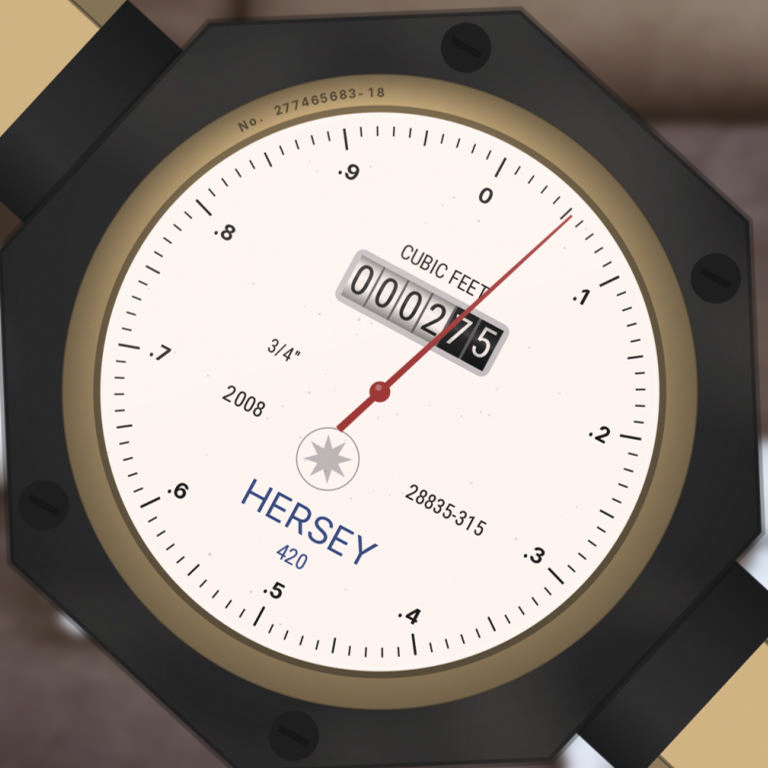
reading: {"value": 275.05, "unit": "ft³"}
